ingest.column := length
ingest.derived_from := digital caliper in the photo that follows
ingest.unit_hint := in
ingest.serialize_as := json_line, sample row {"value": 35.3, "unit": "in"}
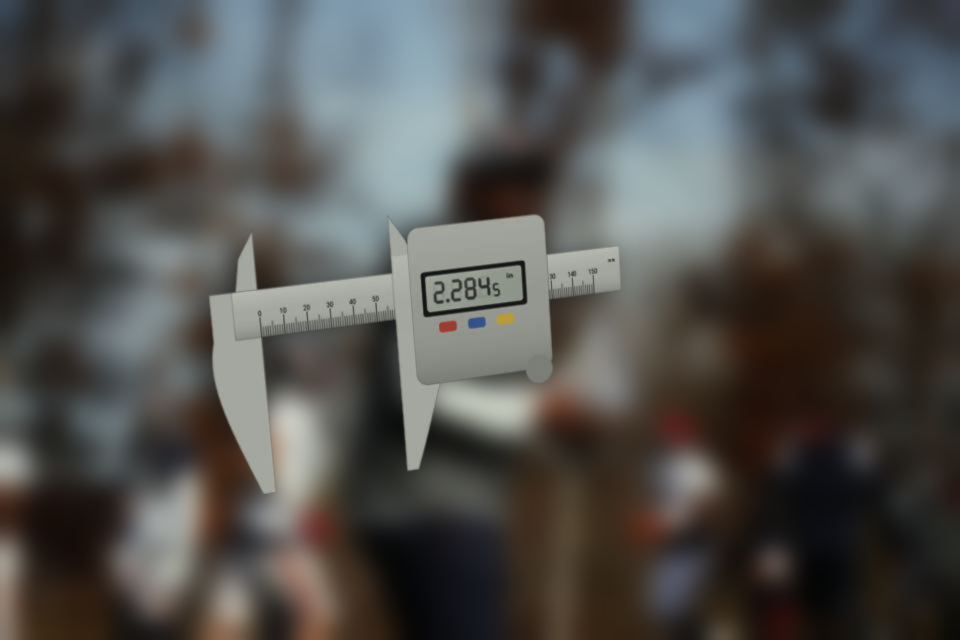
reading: {"value": 2.2845, "unit": "in"}
